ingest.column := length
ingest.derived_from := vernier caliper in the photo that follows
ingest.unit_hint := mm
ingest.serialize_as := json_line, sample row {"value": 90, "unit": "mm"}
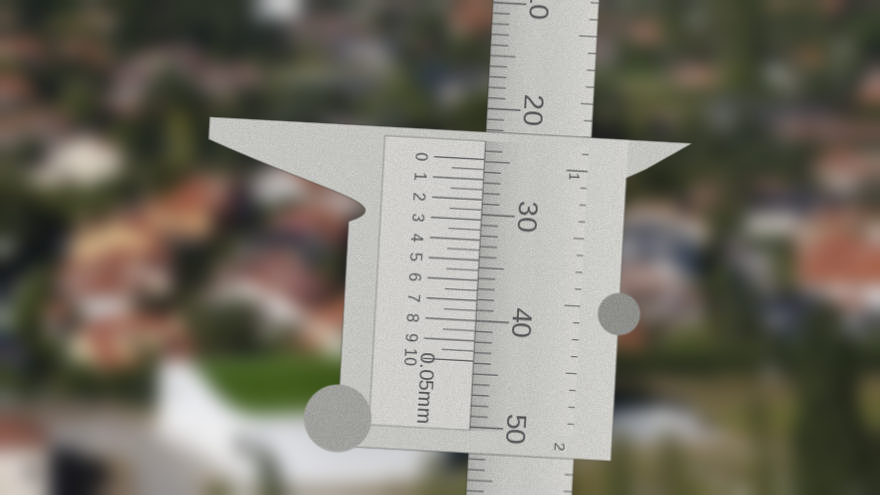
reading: {"value": 24.8, "unit": "mm"}
